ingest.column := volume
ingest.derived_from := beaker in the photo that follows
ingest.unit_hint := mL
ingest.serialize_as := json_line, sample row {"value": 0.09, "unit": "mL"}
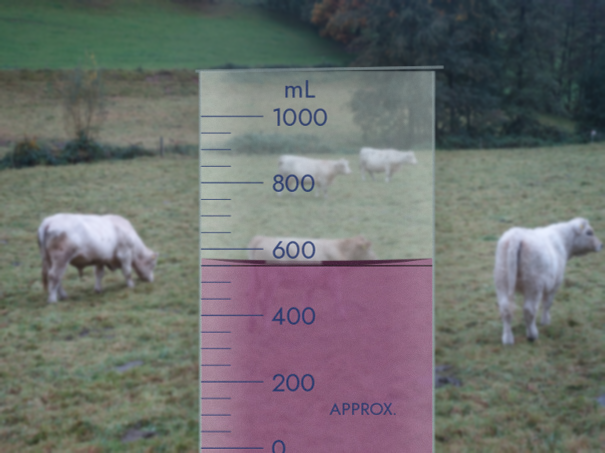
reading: {"value": 550, "unit": "mL"}
